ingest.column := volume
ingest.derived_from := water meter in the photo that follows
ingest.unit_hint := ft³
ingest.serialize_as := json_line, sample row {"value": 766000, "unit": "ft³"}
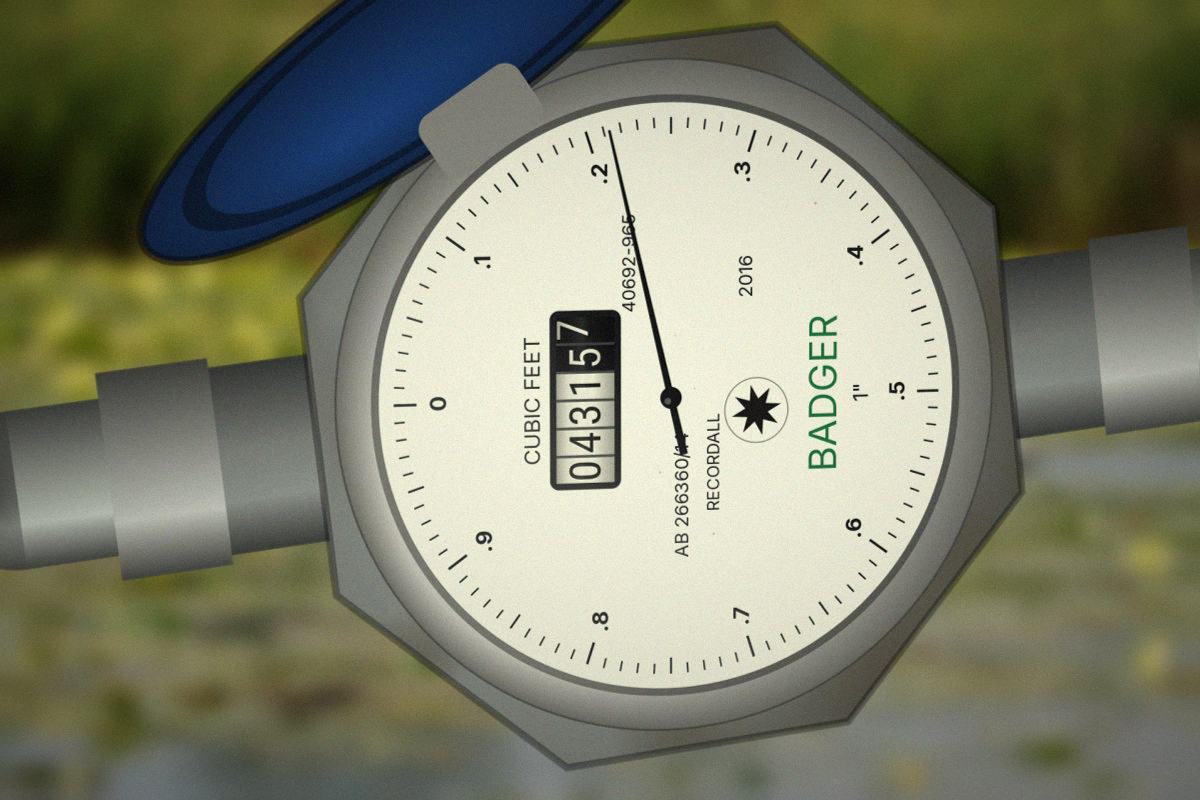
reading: {"value": 43157.21, "unit": "ft³"}
